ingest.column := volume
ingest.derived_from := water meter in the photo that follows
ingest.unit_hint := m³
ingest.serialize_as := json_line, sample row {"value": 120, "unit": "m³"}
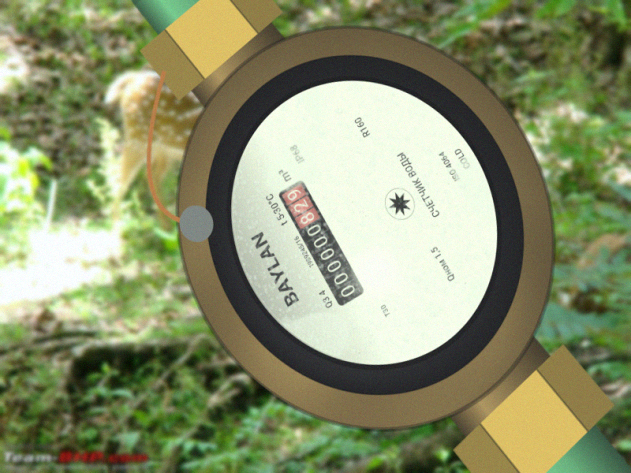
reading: {"value": 0.829, "unit": "m³"}
